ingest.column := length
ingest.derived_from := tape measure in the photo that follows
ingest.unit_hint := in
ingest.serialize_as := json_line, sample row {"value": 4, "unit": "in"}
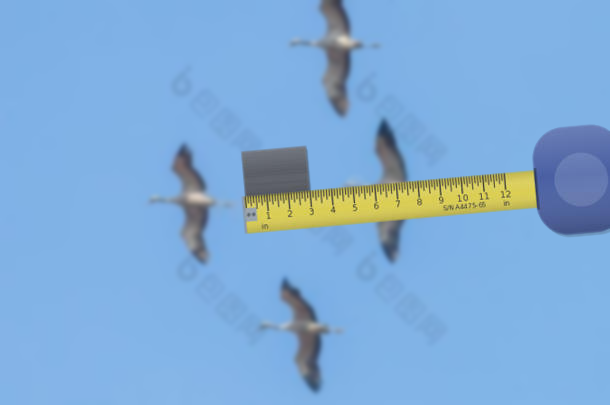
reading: {"value": 3, "unit": "in"}
